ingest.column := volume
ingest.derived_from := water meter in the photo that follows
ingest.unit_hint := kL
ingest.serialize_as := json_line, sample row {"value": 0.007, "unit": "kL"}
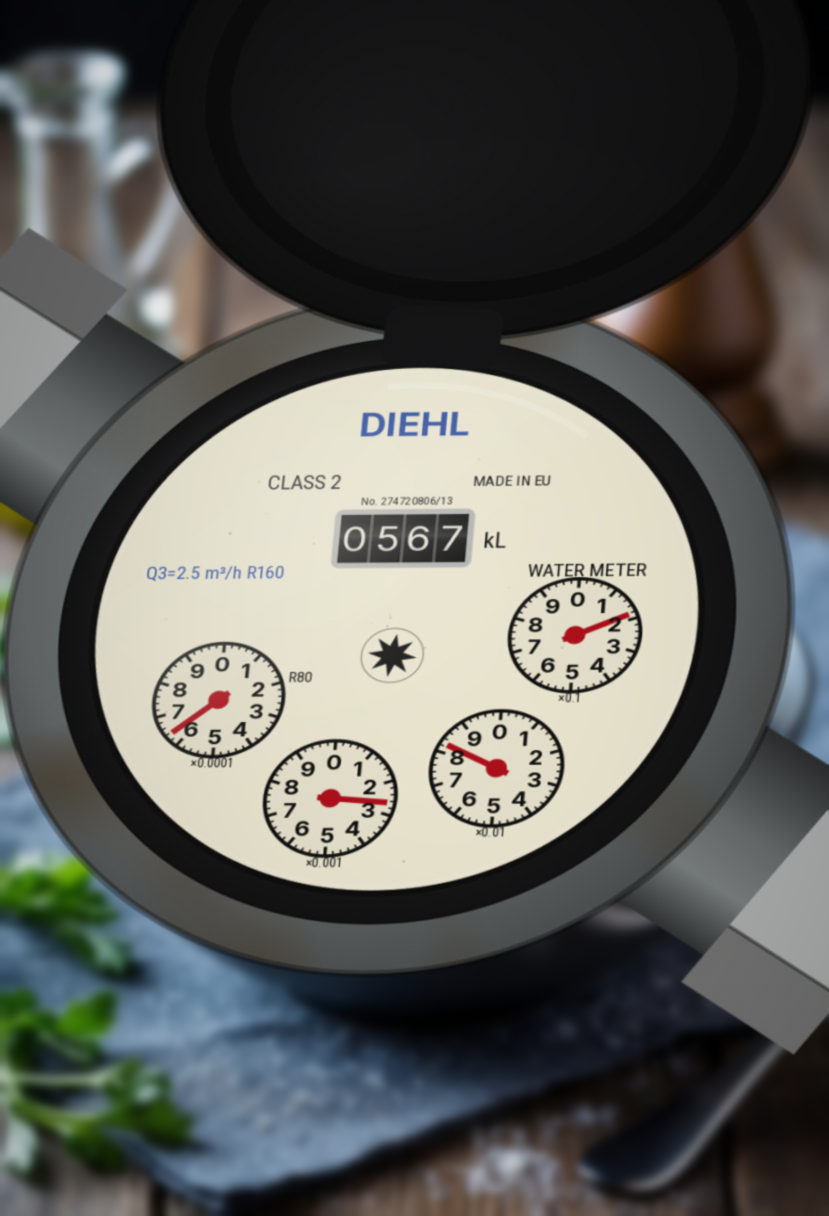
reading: {"value": 567.1826, "unit": "kL"}
